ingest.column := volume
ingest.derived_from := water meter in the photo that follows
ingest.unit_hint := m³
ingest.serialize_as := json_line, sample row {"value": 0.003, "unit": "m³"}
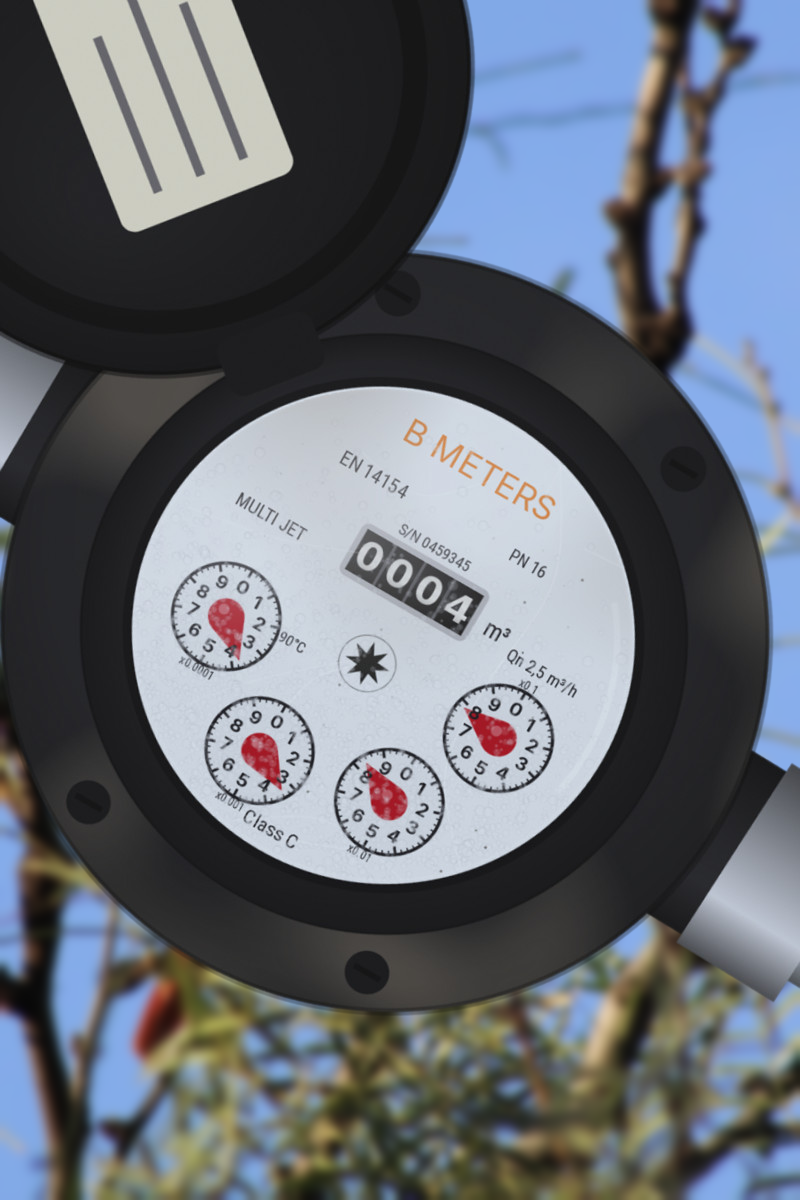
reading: {"value": 4.7833, "unit": "m³"}
